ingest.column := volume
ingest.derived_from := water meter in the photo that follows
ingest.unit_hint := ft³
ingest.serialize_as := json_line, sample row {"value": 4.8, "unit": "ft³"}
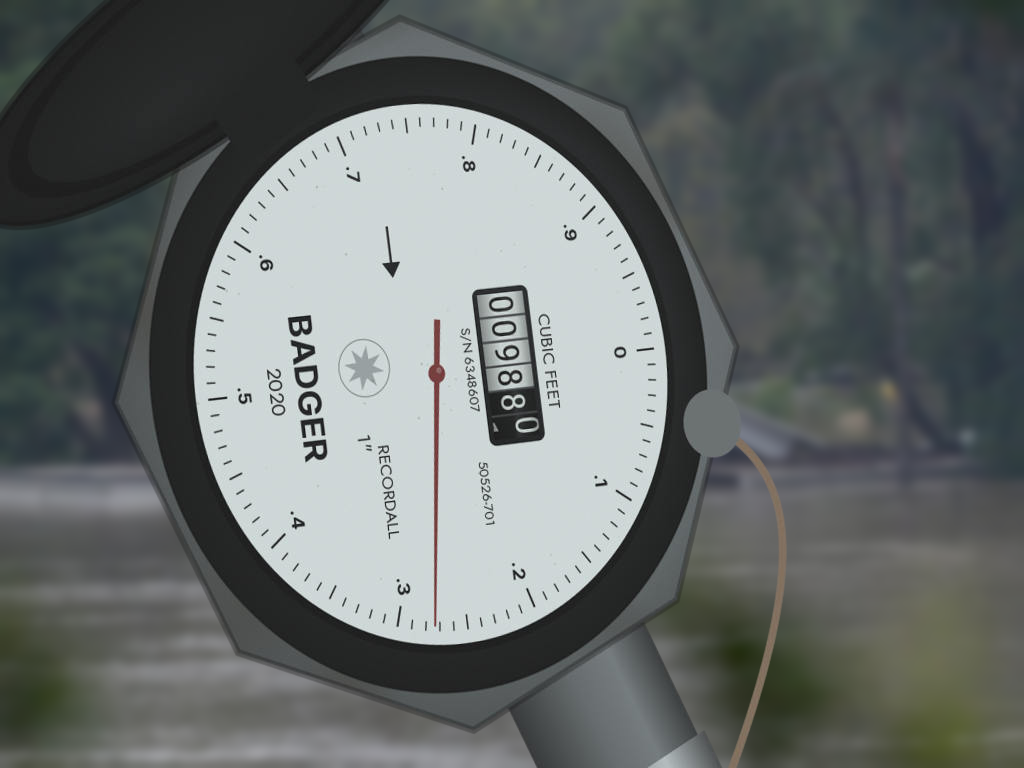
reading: {"value": 9880.27, "unit": "ft³"}
